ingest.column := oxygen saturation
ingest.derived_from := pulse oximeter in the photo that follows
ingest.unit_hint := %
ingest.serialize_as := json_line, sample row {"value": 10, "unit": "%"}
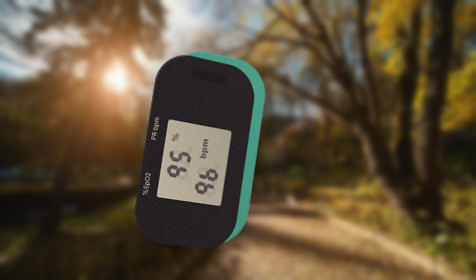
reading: {"value": 95, "unit": "%"}
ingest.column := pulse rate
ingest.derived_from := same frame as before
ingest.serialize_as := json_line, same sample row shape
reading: {"value": 96, "unit": "bpm"}
